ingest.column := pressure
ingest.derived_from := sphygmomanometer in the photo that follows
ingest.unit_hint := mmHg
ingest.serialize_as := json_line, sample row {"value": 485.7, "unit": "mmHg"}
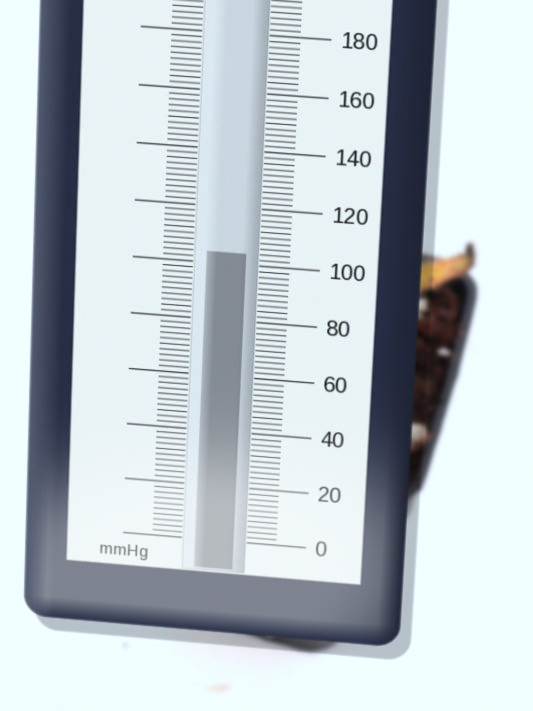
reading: {"value": 104, "unit": "mmHg"}
